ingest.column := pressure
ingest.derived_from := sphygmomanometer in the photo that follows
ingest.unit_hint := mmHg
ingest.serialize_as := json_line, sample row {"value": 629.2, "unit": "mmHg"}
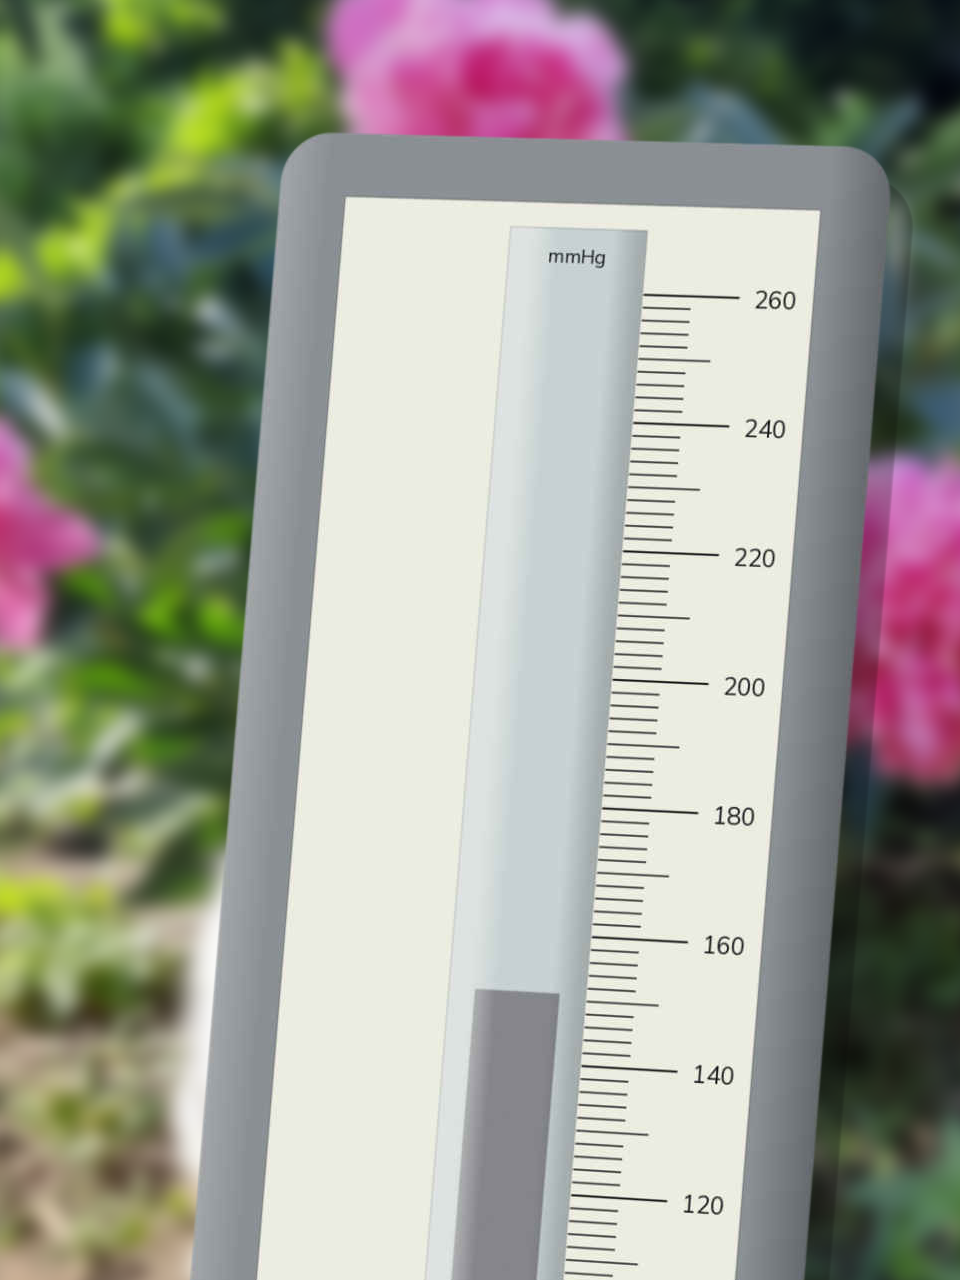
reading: {"value": 151, "unit": "mmHg"}
